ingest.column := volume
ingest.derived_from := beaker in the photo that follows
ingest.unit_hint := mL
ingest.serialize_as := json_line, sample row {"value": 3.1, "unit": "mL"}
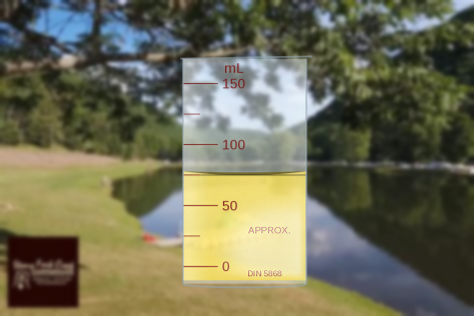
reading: {"value": 75, "unit": "mL"}
